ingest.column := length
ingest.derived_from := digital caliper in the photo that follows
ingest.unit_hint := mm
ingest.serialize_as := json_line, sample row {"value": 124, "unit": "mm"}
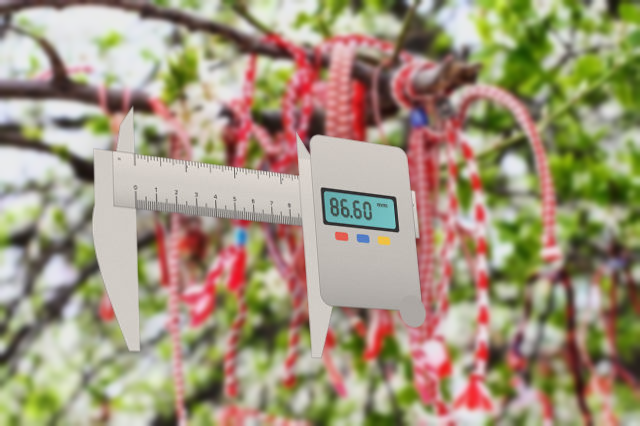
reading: {"value": 86.60, "unit": "mm"}
